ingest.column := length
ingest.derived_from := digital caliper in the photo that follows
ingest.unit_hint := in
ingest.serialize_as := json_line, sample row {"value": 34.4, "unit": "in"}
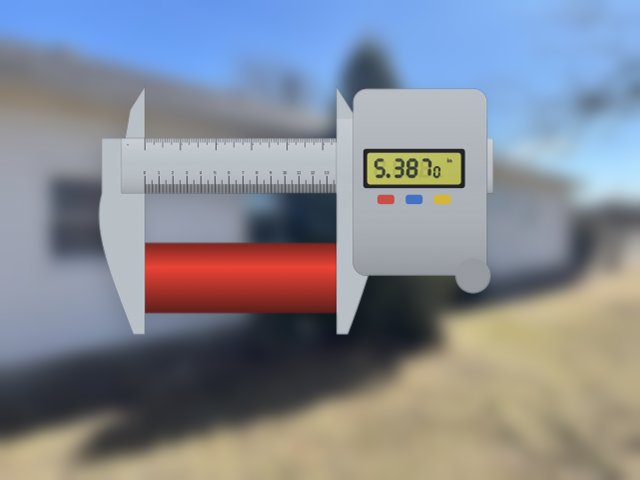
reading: {"value": 5.3870, "unit": "in"}
